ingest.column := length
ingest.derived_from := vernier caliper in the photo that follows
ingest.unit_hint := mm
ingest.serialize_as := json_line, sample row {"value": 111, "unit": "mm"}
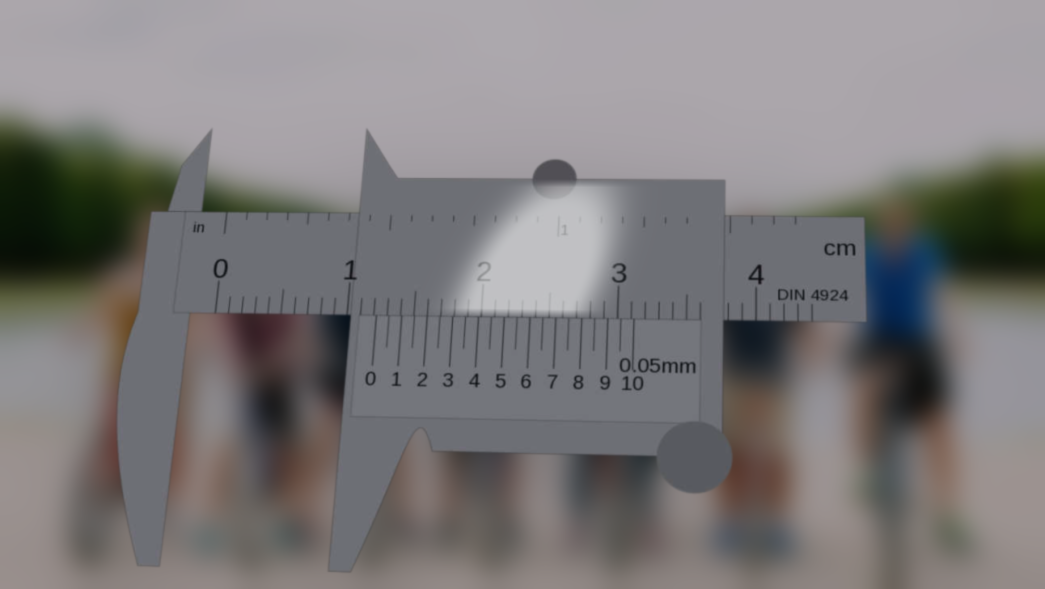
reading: {"value": 12.2, "unit": "mm"}
